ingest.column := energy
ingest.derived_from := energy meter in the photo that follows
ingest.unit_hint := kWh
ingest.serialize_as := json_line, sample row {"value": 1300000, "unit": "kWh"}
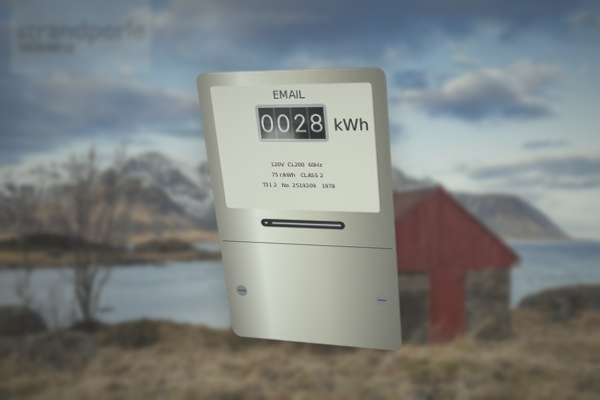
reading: {"value": 28, "unit": "kWh"}
